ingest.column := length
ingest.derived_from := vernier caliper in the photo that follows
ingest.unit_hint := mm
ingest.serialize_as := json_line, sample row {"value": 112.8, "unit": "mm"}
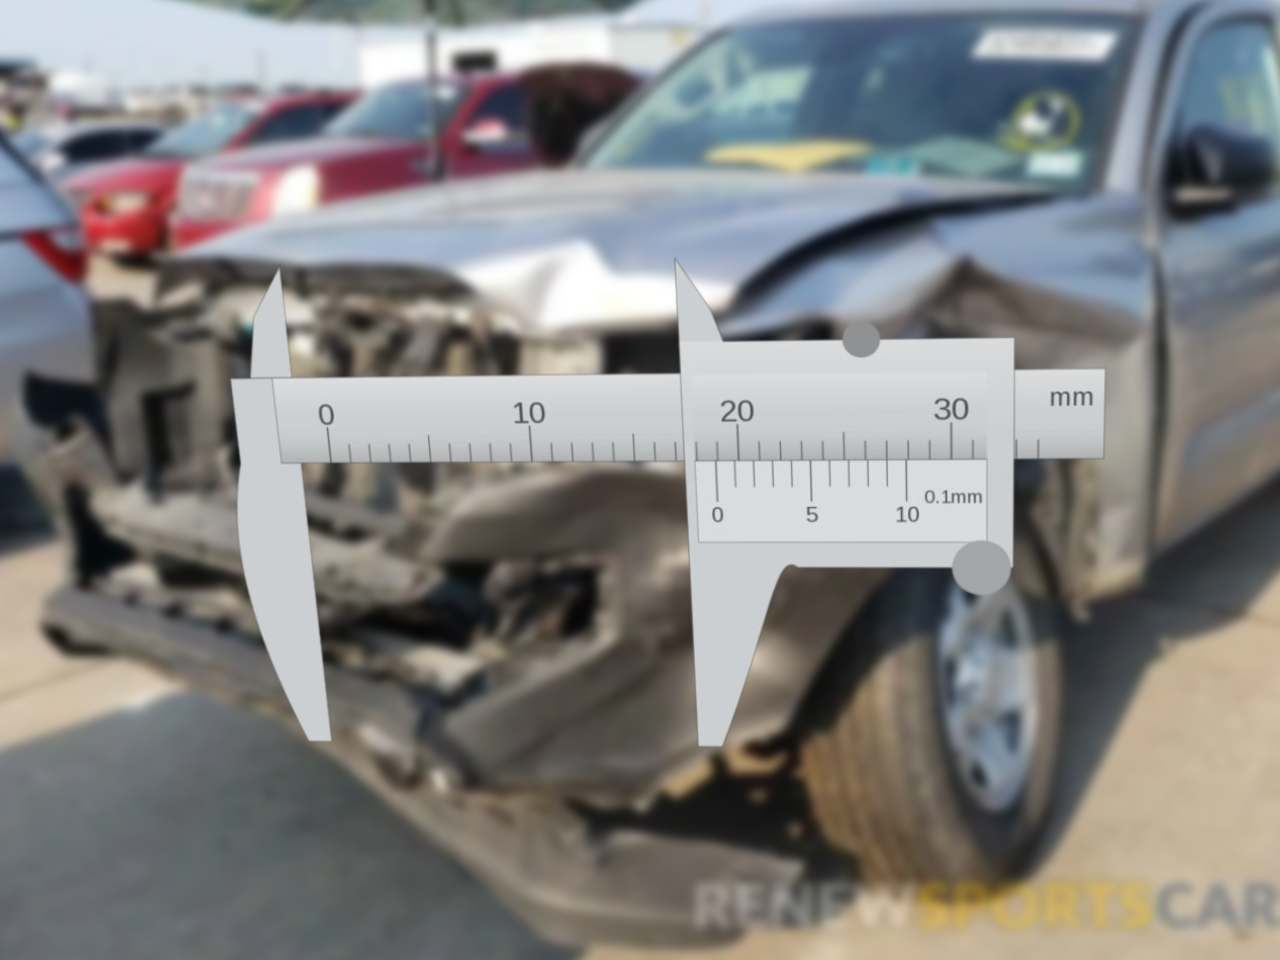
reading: {"value": 18.9, "unit": "mm"}
